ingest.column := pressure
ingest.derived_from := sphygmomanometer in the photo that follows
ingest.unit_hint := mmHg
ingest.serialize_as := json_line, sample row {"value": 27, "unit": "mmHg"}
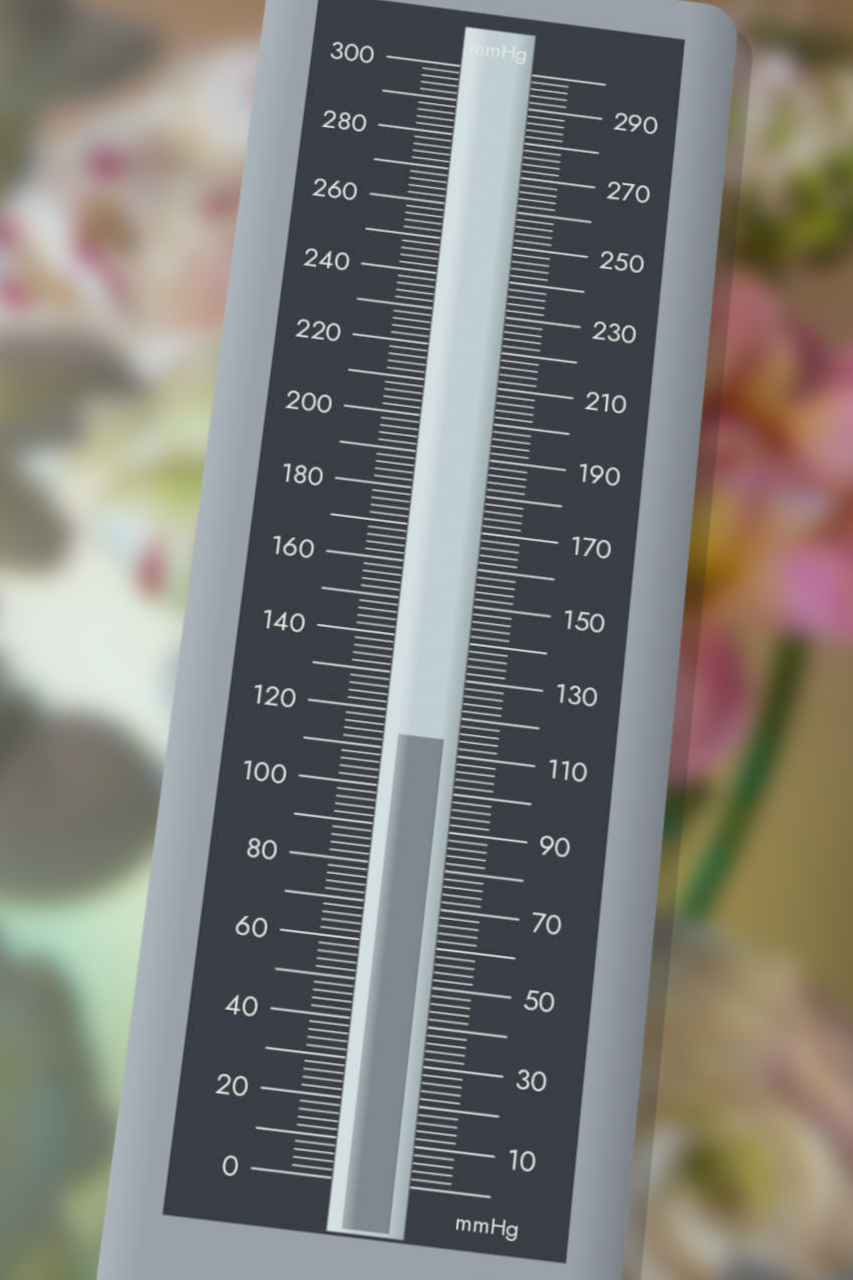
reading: {"value": 114, "unit": "mmHg"}
